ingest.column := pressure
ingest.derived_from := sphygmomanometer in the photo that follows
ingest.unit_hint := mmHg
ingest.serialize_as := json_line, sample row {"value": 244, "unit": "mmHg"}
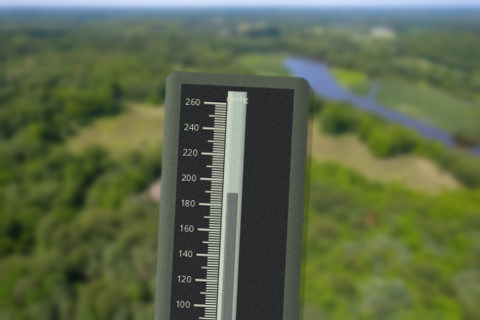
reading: {"value": 190, "unit": "mmHg"}
